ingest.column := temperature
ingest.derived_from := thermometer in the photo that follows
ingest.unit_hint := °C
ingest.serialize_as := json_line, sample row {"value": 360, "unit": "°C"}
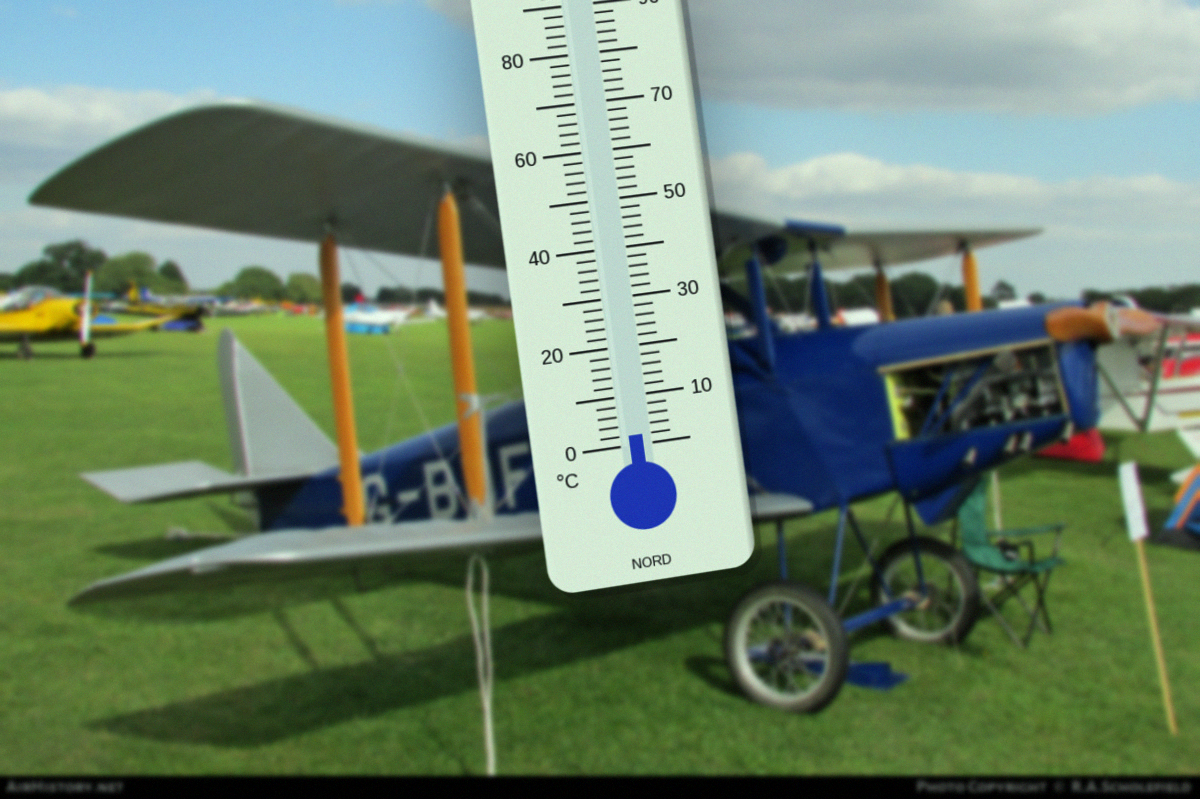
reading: {"value": 2, "unit": "°C"}
